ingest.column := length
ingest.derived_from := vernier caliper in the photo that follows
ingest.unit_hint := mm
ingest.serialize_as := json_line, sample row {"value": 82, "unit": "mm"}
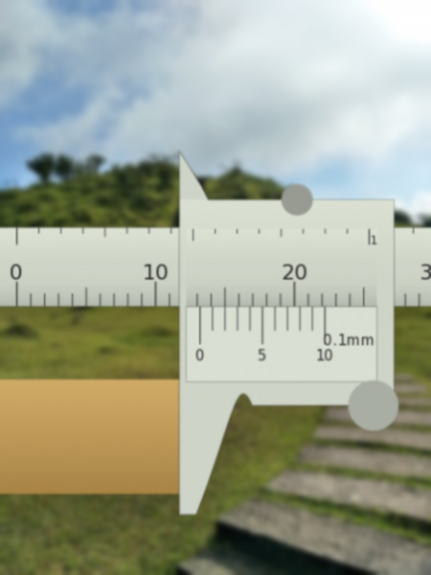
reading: {"value": 13.2, "unit": "mm"}
